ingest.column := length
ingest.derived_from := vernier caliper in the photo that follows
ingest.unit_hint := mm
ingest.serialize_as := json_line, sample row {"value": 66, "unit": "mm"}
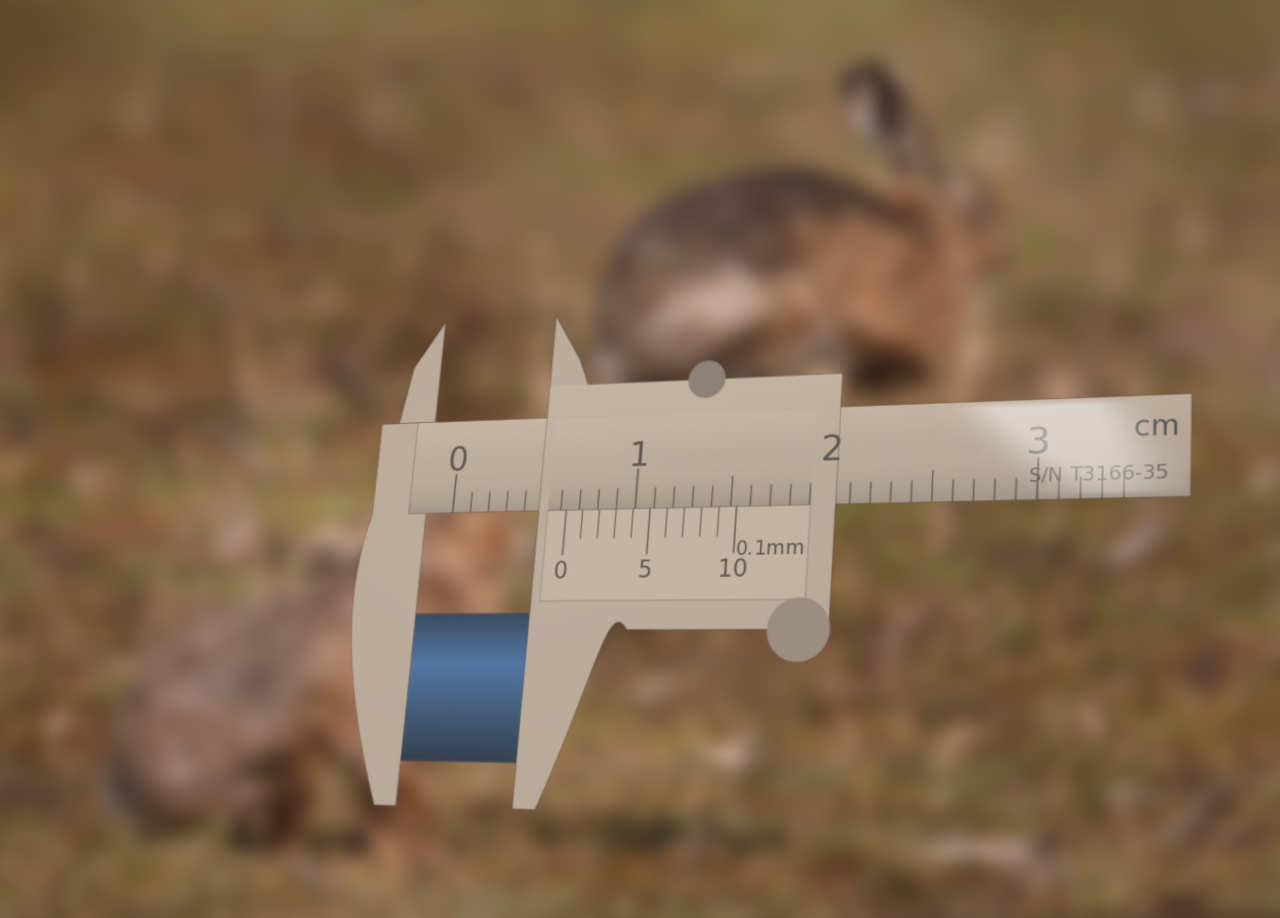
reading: {"value": 6.3, "unit": "mm"}
